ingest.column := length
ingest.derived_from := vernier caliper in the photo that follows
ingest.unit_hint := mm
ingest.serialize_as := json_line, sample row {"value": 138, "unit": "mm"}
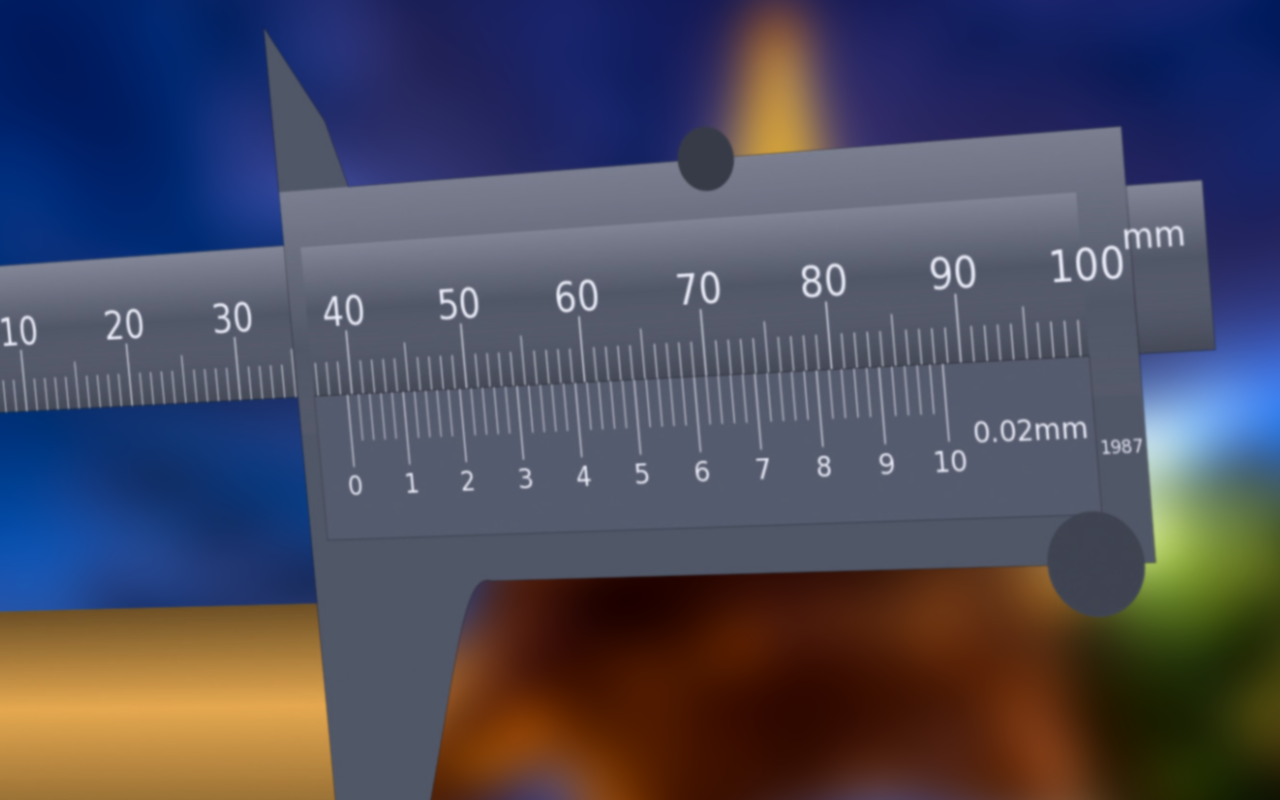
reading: {"value": 39.6, "unit": "mm"}
